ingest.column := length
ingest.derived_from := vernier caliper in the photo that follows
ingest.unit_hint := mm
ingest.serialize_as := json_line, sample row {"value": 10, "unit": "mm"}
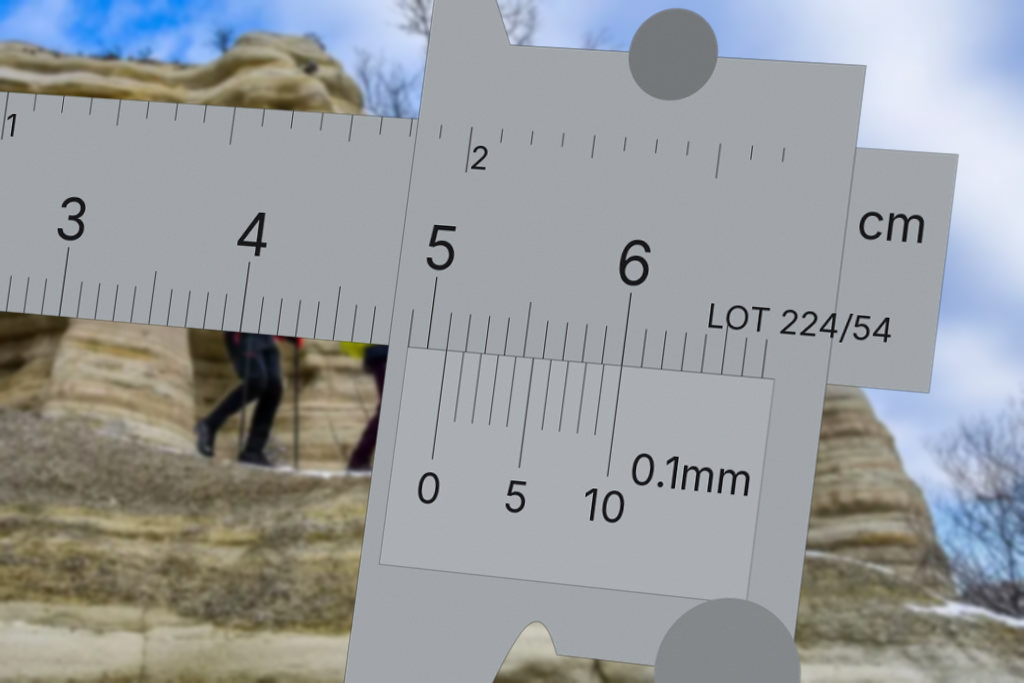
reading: {"value": 51.0, "unit": "mm"}
